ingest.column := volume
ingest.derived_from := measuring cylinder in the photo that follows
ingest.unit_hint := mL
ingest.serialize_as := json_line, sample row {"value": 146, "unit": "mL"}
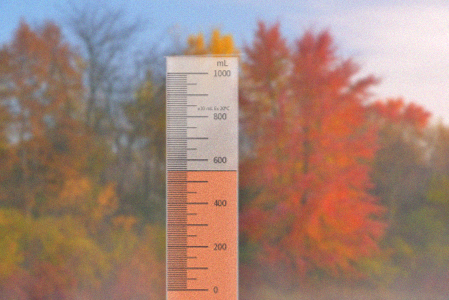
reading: {"value": 550, "unit": "mL"}
